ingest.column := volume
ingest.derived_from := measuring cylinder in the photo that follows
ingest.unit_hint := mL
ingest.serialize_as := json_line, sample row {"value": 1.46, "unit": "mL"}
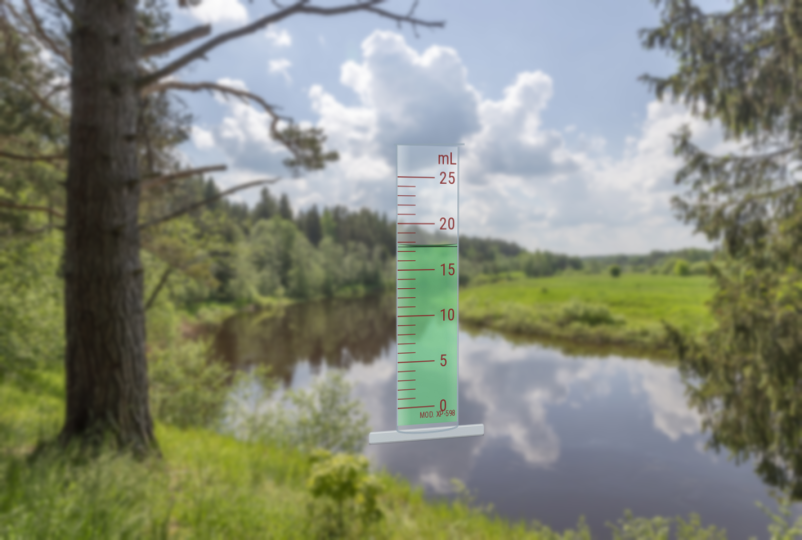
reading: {"value": 17.5, "unit": "mL"}
